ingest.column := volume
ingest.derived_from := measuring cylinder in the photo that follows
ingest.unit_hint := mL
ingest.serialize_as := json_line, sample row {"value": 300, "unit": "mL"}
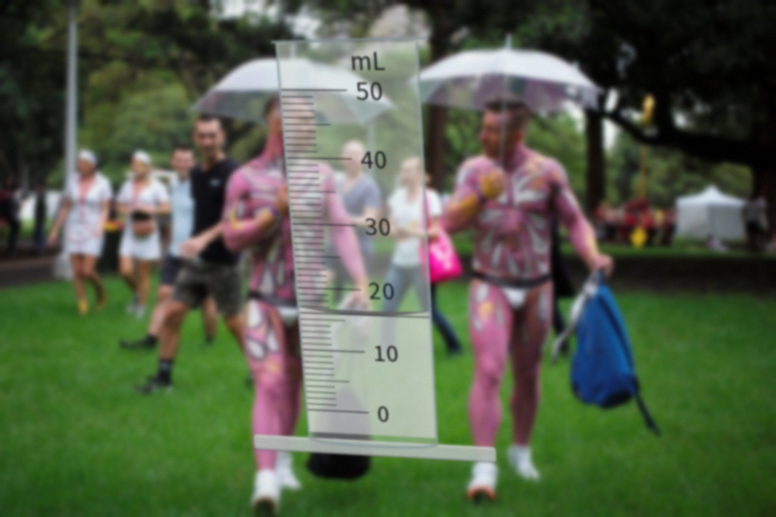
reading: {"value": 16, "unit": "mL"}
